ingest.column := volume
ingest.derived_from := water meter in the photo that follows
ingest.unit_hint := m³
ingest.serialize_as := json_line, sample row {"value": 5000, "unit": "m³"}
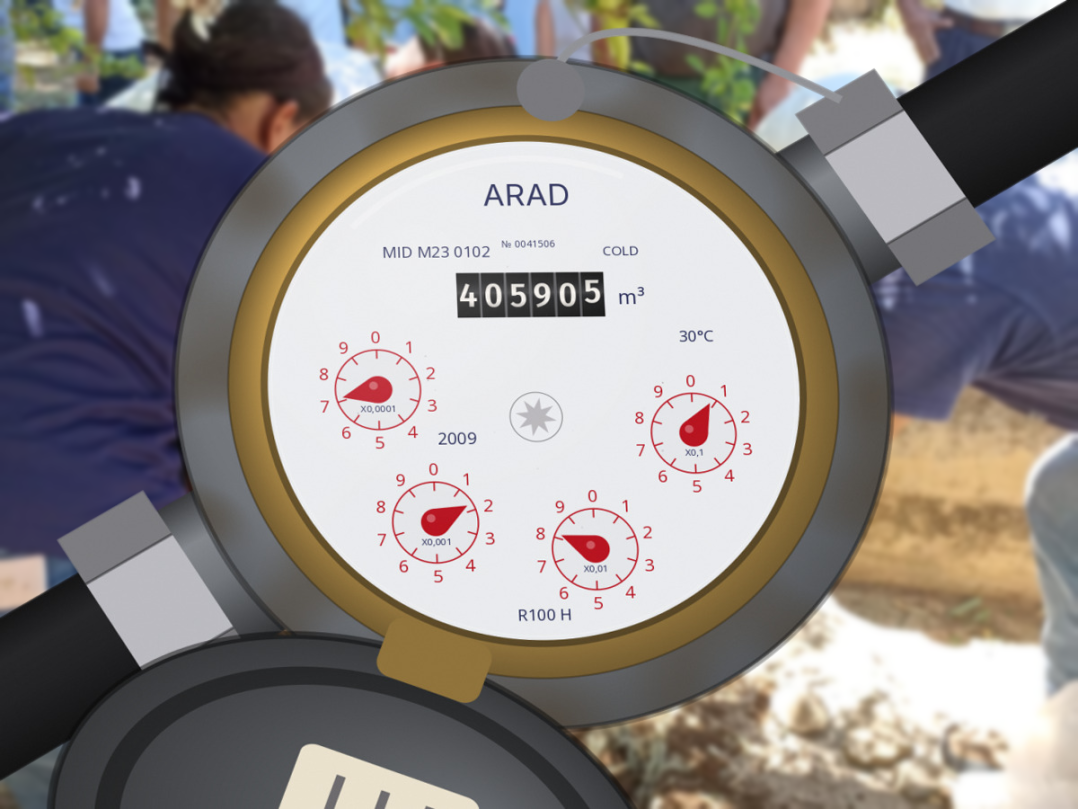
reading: {"value": 405905.0817, "unit": "m³"}
